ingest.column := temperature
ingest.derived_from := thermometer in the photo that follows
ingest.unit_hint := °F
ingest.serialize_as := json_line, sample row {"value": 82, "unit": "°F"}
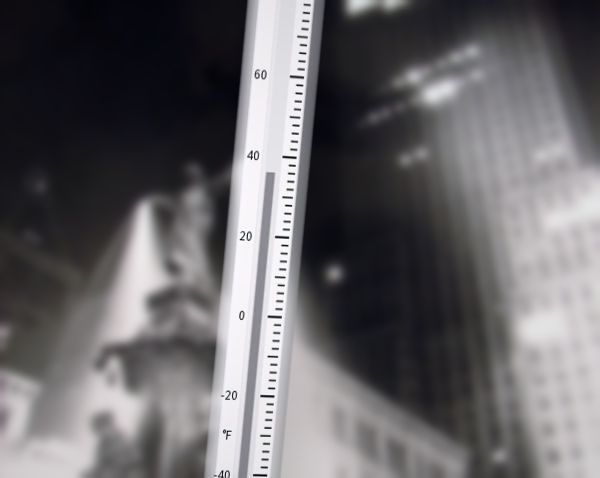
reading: {"value": 36, "unit": "°F"}
